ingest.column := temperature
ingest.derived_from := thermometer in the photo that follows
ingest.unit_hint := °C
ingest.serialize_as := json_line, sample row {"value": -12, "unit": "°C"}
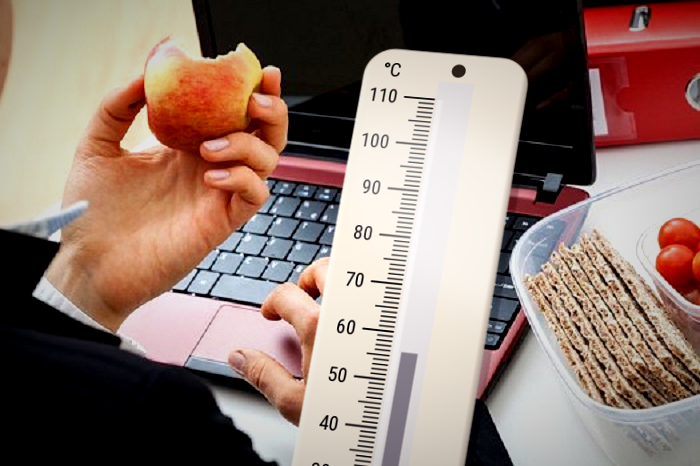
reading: {"value": 56, "unit": "°C"}
